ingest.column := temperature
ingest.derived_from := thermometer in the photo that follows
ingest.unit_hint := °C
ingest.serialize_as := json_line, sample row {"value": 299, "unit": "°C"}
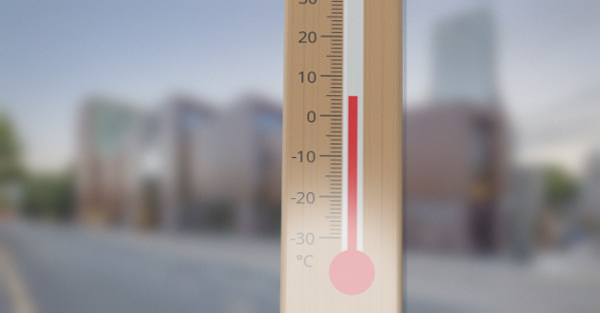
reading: {"value": 5, "unit": "°C"}
